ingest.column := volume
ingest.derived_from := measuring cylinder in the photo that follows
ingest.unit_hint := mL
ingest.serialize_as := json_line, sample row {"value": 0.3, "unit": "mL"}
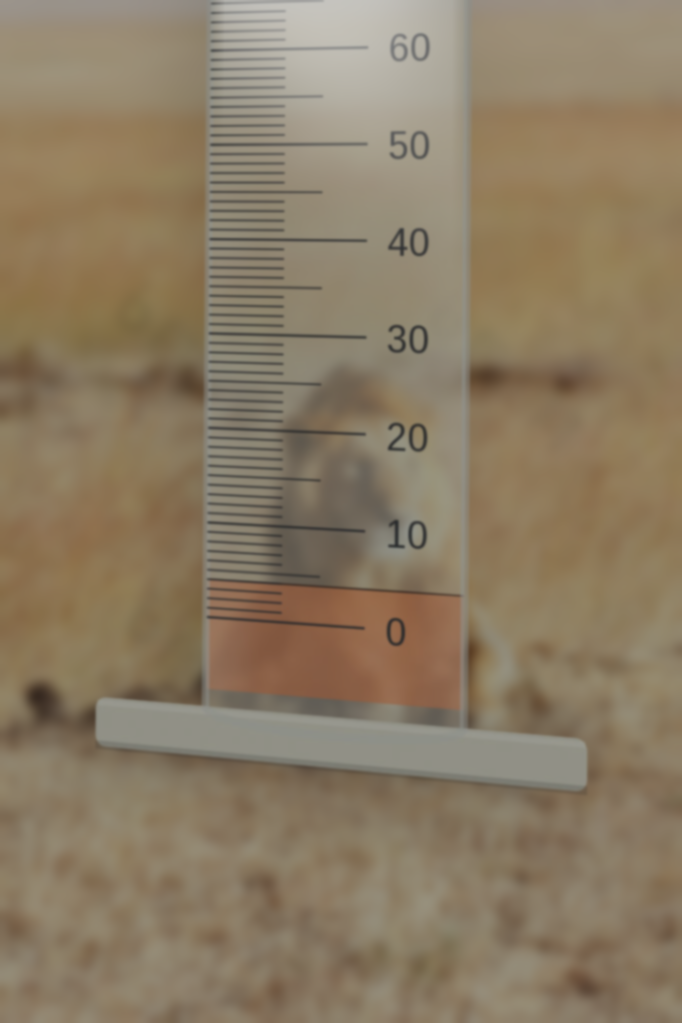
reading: {"value": 4, "unit": "mL"}
